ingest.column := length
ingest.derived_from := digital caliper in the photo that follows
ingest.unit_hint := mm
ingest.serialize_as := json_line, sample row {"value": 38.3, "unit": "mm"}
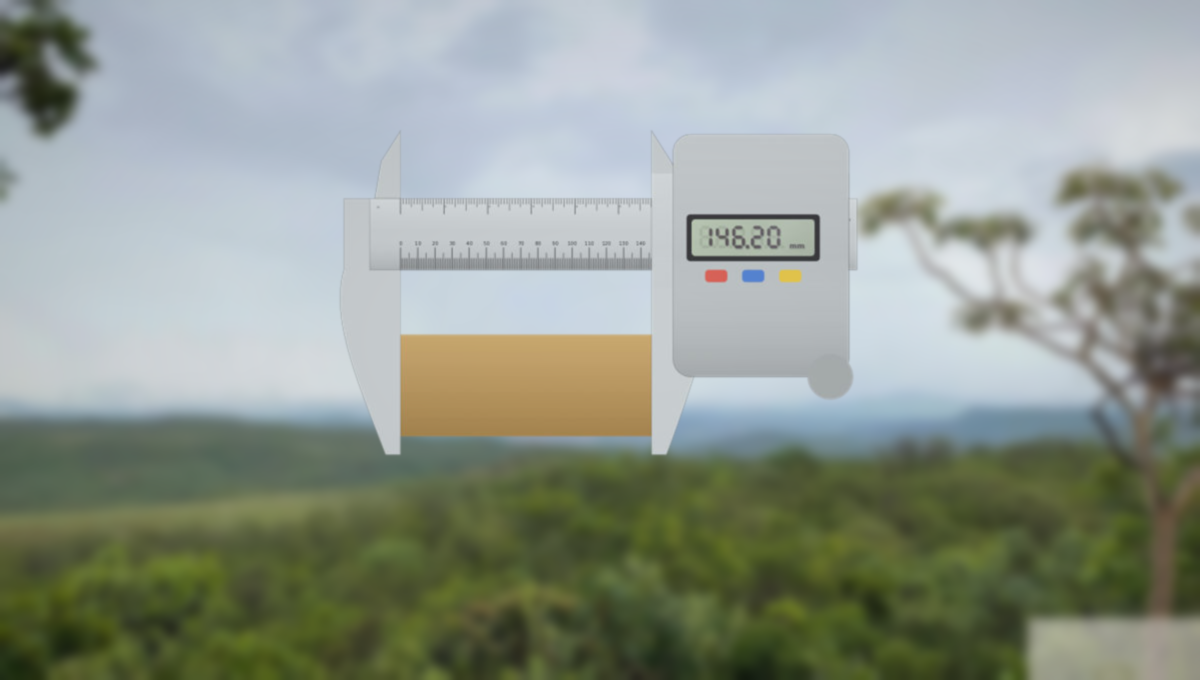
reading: {"value": 146.20, "unit": "mm"}
